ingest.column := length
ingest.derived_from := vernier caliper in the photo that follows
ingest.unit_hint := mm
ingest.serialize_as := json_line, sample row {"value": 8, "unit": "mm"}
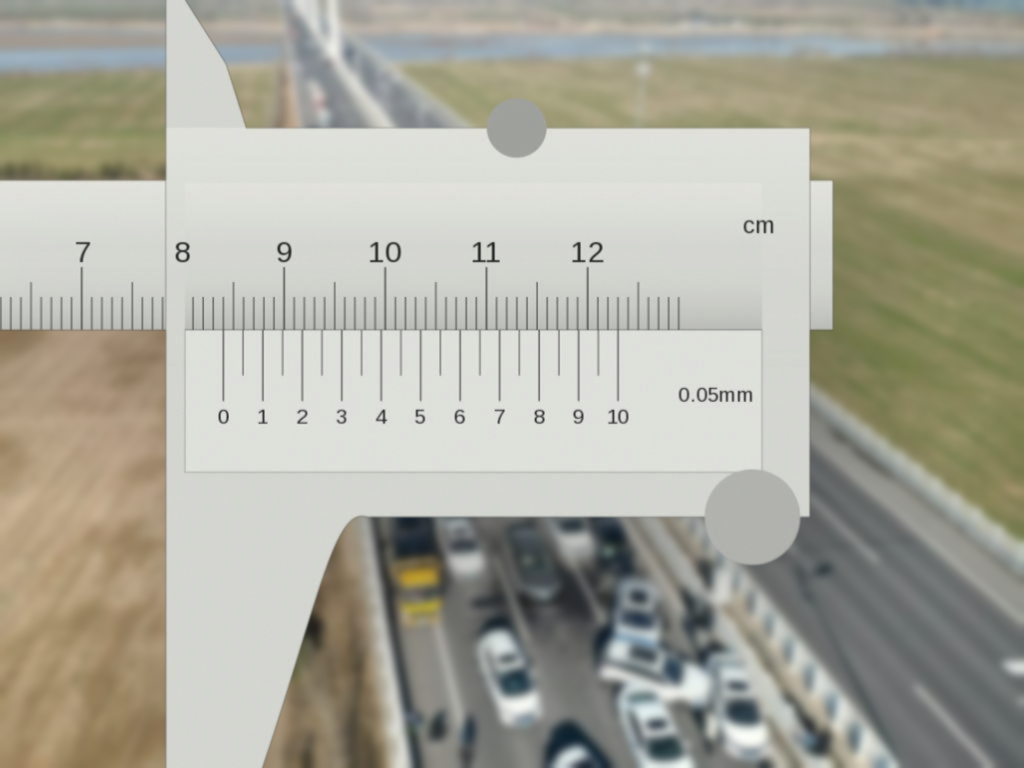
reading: {"value": 84.0, "unit": "mm"}
